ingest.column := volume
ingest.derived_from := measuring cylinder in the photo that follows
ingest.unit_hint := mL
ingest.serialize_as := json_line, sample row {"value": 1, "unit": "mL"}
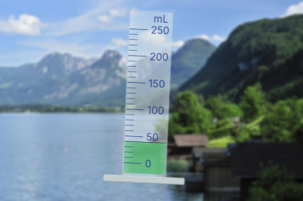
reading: {"value": 40, "unit": "mL"}
